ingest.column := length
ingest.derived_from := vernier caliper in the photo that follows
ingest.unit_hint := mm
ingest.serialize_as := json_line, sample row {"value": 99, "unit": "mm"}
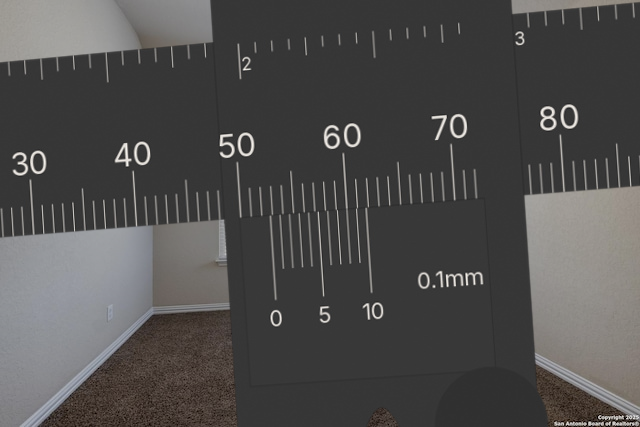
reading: {"value": 52.8, "unit": "mm"}
